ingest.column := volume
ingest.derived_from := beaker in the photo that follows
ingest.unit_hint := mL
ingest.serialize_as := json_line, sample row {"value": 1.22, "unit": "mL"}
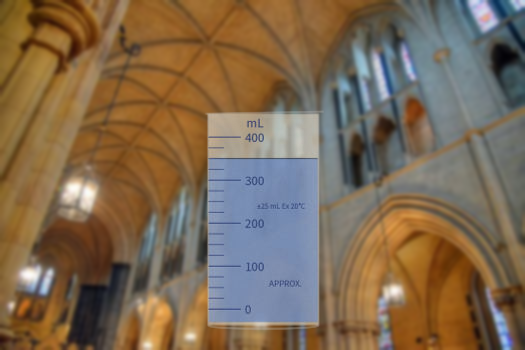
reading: {"value": 350, "unit": "mL"}
